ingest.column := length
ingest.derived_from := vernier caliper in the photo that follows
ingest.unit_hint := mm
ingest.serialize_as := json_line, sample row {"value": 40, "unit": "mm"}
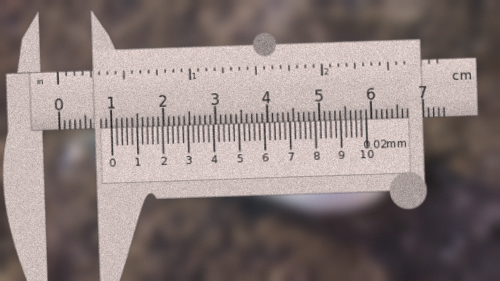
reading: {"value": 10.0, "unit": "mm"}
